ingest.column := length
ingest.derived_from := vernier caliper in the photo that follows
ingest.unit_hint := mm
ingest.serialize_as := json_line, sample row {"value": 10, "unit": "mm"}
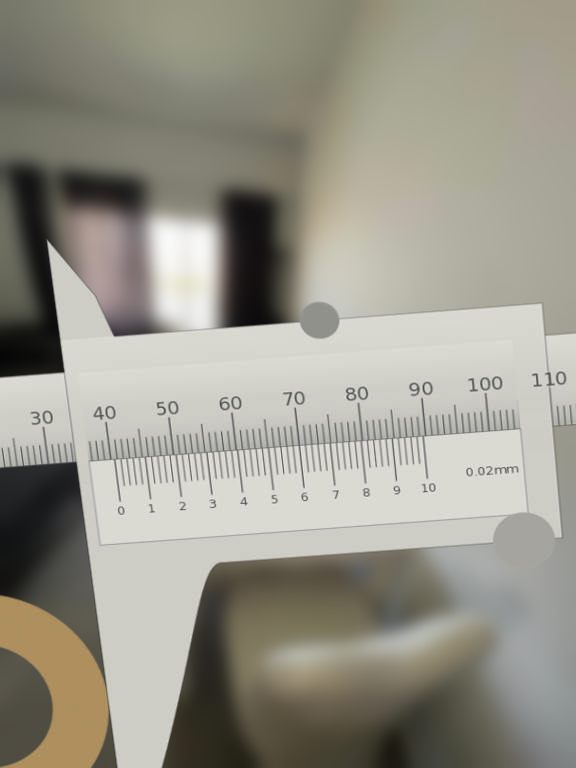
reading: {"value": 40.6, "unit": "mm"}
